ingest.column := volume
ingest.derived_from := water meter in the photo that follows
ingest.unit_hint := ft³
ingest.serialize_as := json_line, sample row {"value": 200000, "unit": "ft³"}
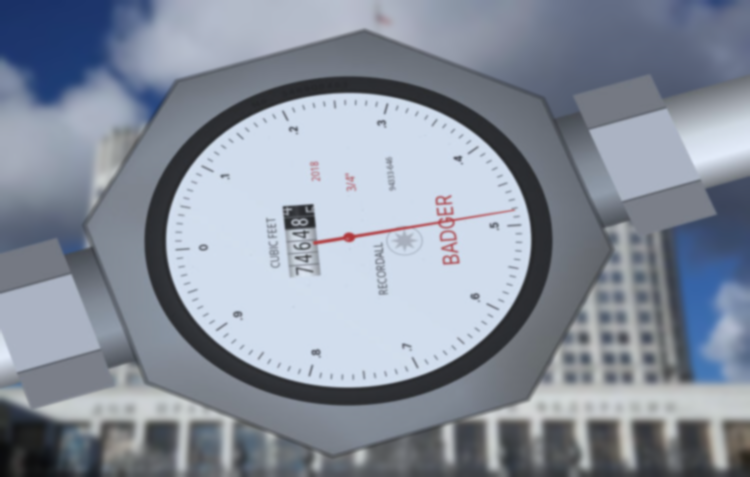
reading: {"value": 746484.48, "unit": "ft³"}
